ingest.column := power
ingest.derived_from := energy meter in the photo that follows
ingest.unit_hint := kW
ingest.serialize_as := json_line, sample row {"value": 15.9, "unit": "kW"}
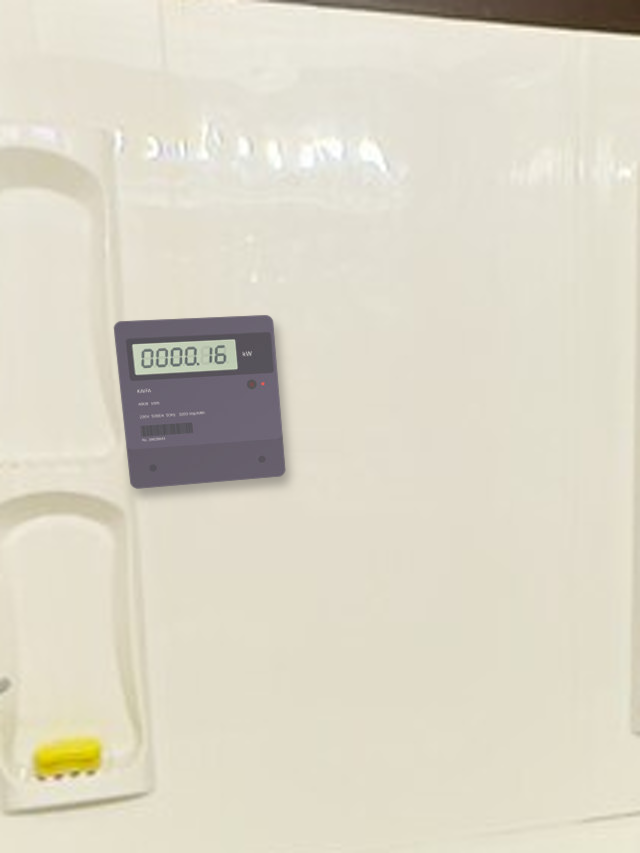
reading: {"value": 0.16, "unit": "kW"}
